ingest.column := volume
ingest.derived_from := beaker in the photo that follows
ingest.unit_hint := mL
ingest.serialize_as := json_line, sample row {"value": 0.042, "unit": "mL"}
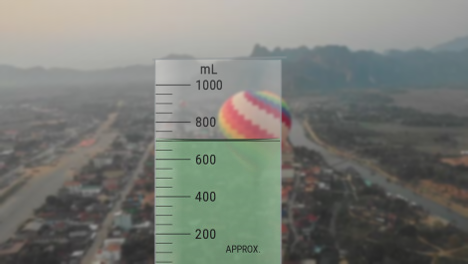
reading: {"value": 700, "unit": "mL"}
